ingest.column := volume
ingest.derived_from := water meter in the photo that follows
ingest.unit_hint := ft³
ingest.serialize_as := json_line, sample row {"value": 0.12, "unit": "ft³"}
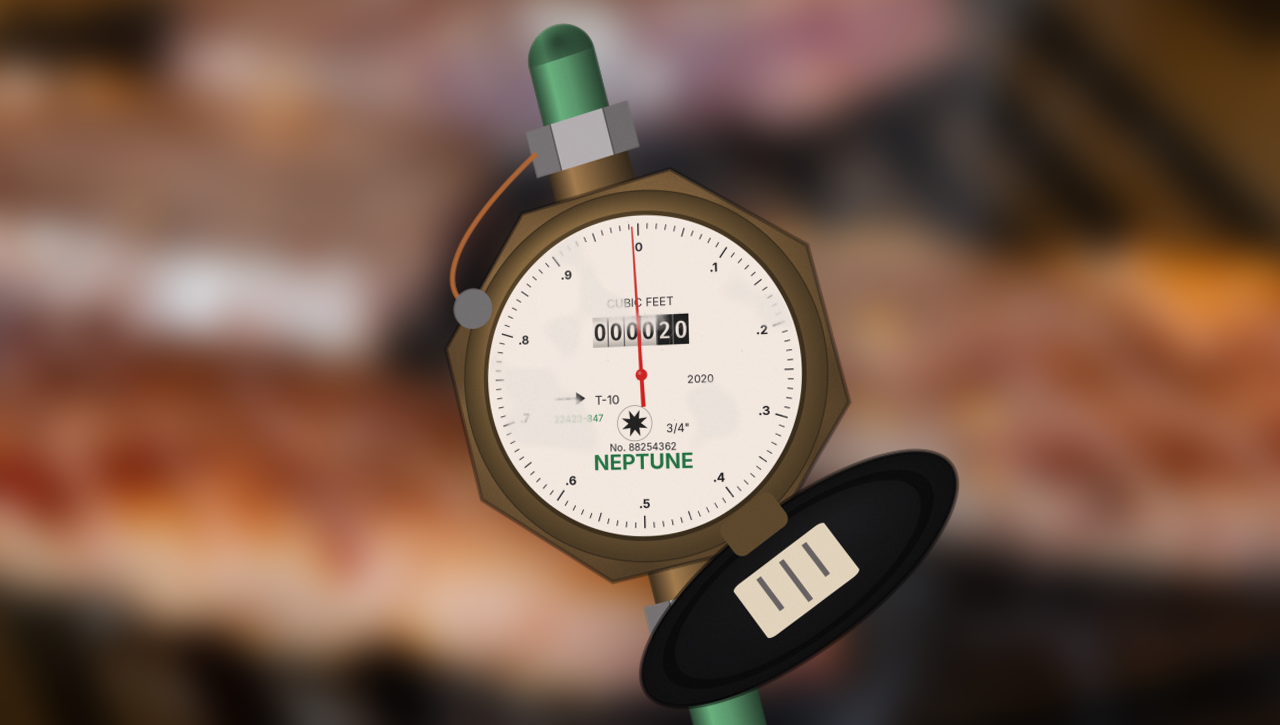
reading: {"value": 19.99, "unit": "ft³"}
